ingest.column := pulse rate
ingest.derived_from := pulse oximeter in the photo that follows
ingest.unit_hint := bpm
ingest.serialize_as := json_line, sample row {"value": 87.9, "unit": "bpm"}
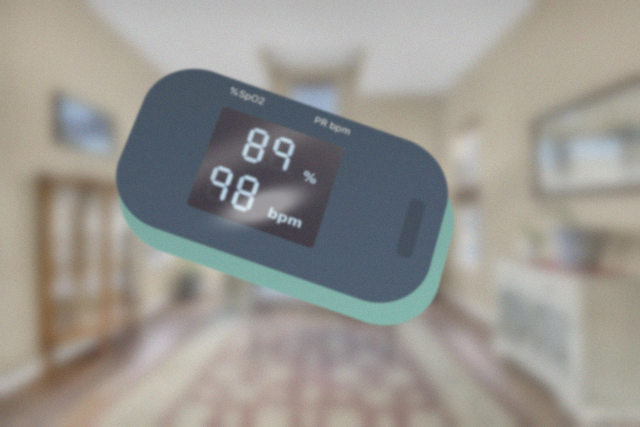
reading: {"value": 98, "unit": "bpm"}
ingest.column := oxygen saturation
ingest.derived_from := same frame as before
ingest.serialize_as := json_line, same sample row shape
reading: {"value": 89, "unit": "%"}
